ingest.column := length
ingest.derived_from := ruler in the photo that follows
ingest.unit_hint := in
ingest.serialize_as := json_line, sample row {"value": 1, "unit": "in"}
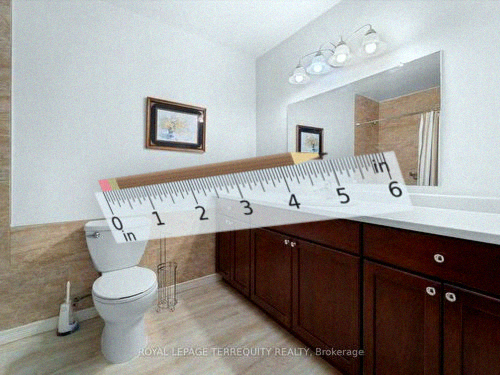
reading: {"value": 5, "unit": "in"}
